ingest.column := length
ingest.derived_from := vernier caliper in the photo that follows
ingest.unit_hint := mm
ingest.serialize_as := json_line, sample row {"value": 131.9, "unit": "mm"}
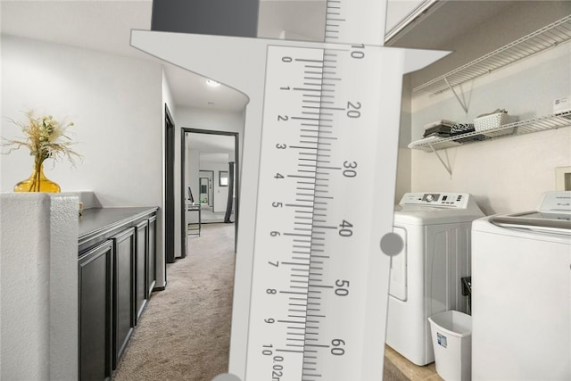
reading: {"value": 12.2, "unit": "mm"}
